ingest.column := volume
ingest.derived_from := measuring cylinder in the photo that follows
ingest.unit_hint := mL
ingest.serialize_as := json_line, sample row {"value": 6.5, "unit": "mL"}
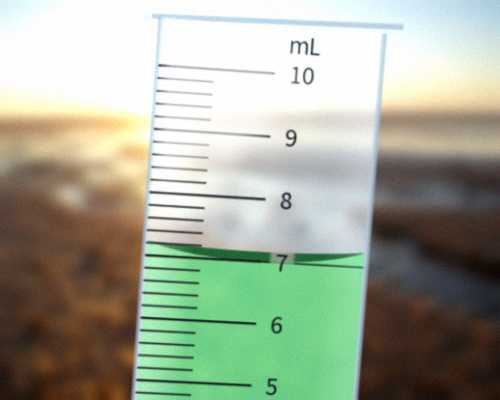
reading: {"value": 7, "unit": "mL"}
